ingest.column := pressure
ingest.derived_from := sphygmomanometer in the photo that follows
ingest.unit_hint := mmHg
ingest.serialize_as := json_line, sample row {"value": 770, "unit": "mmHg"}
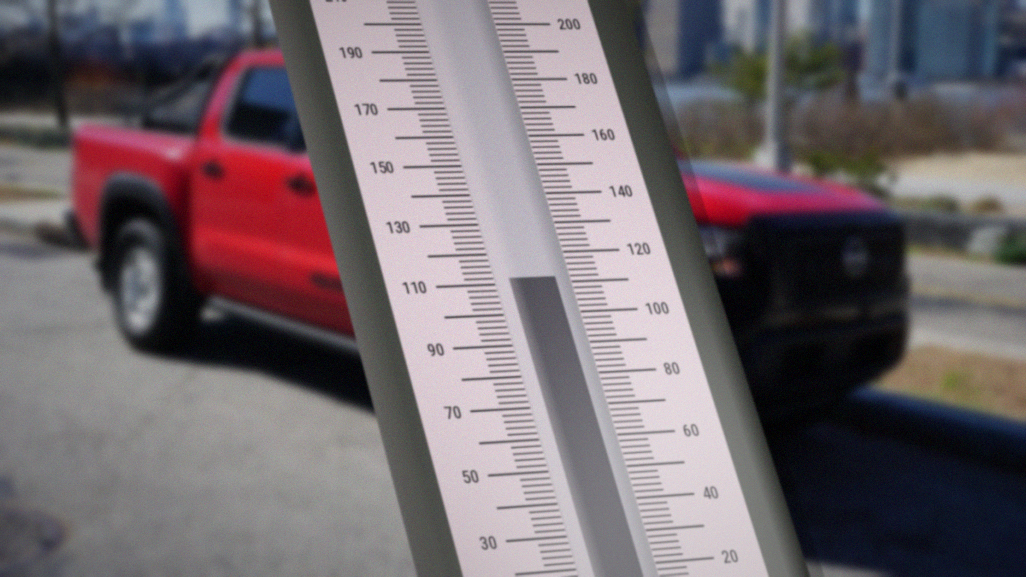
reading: {"value": 112, "unit": "mmHg"}
